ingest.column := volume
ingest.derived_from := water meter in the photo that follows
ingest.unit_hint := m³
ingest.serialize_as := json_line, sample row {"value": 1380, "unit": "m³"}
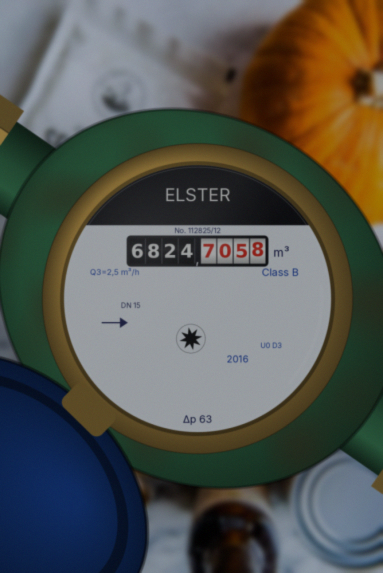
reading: {"value": 6824.7058, "unit": "m³"}
